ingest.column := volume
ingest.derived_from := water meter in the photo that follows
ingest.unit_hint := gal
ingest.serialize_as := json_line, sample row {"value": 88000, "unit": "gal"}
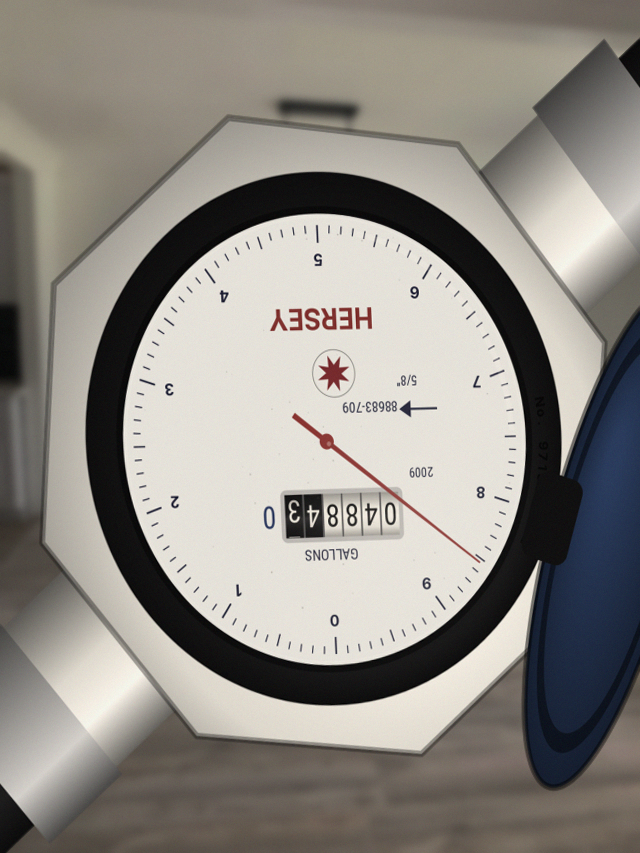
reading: {"value": 488428.5, "unit": "gal"}
